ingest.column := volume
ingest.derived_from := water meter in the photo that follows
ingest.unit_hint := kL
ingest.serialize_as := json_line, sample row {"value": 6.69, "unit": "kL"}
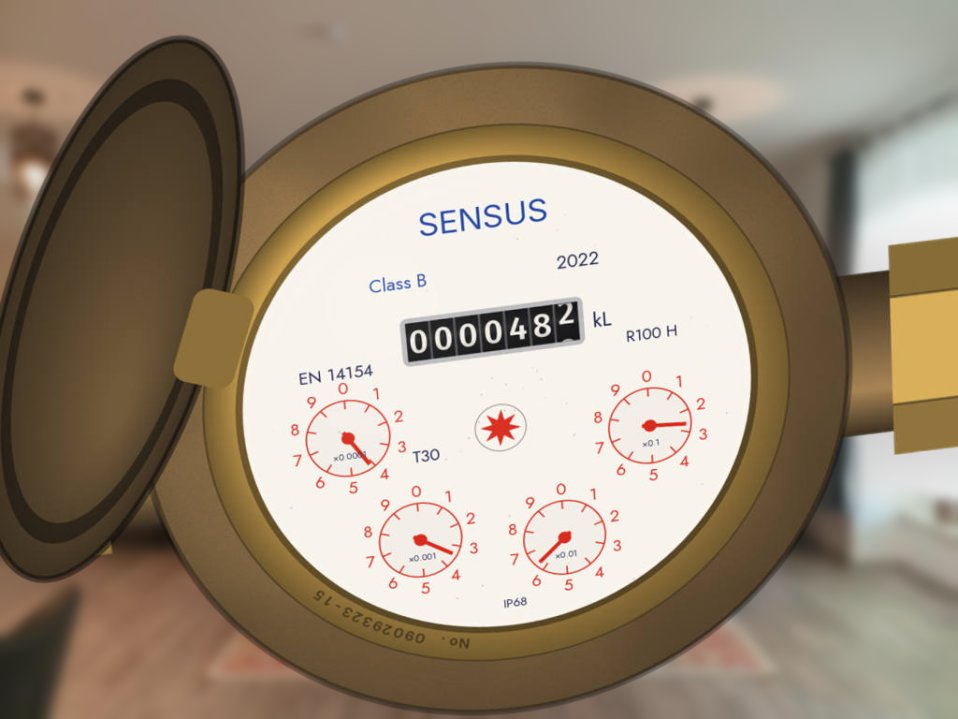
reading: {"value": 482.2634, "unit": "kL"}
